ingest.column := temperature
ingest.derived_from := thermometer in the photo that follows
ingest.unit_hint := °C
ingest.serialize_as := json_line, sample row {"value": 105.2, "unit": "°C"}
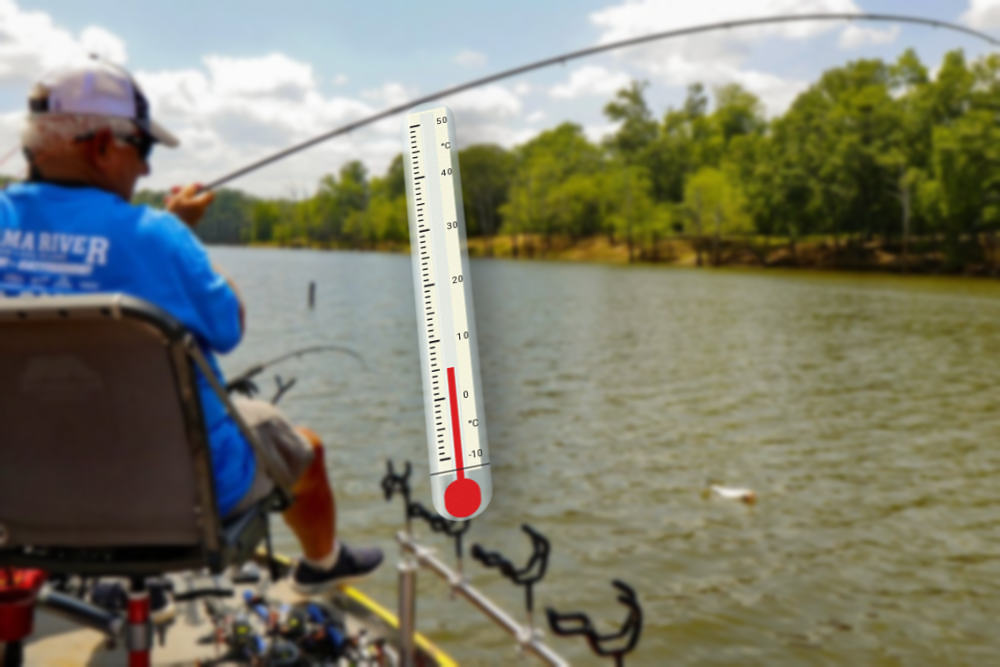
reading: {"value": 5, "unit": "°C"}
